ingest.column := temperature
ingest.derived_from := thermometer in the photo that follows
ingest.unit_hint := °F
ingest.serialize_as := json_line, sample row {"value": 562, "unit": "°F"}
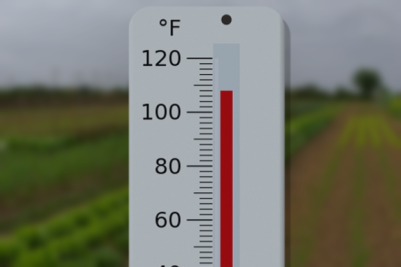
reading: {"value": 108, "unit": "°F"}
